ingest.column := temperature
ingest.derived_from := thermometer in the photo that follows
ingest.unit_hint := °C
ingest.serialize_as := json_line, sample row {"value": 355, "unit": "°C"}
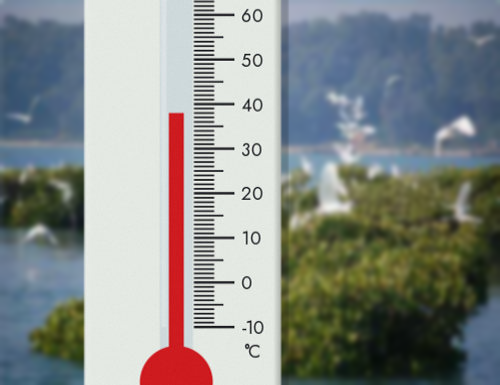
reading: {"value": 38, "unit": "°C"}
